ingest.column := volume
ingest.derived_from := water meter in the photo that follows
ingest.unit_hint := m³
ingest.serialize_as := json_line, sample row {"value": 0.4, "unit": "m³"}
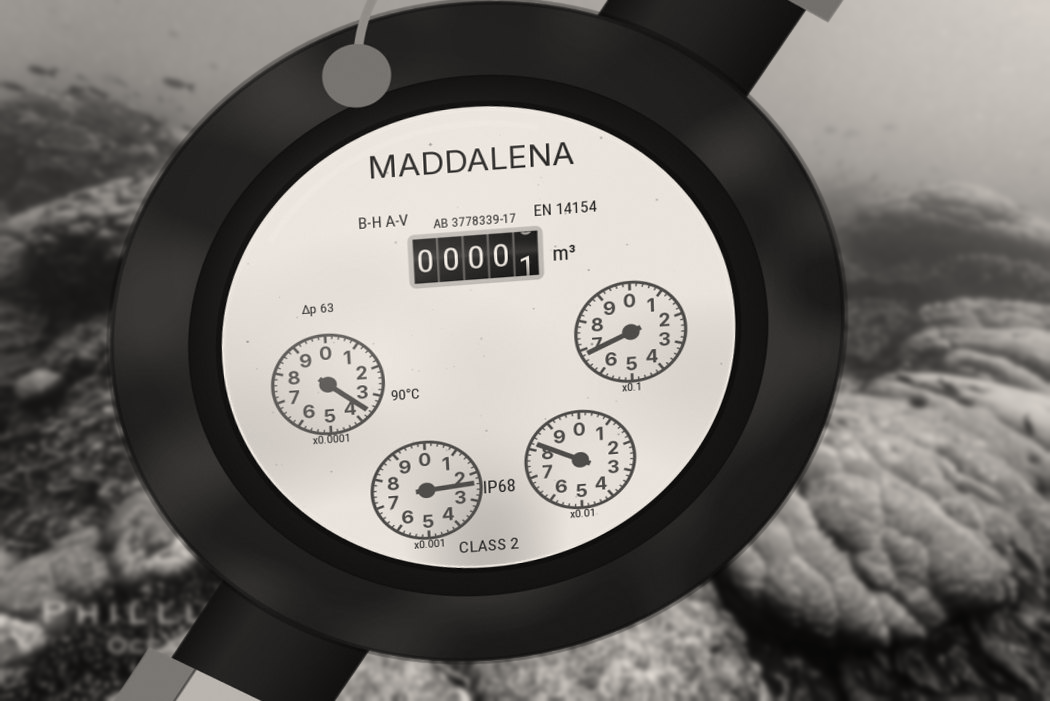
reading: {"value": 0.6823, "unit": "m³"}
